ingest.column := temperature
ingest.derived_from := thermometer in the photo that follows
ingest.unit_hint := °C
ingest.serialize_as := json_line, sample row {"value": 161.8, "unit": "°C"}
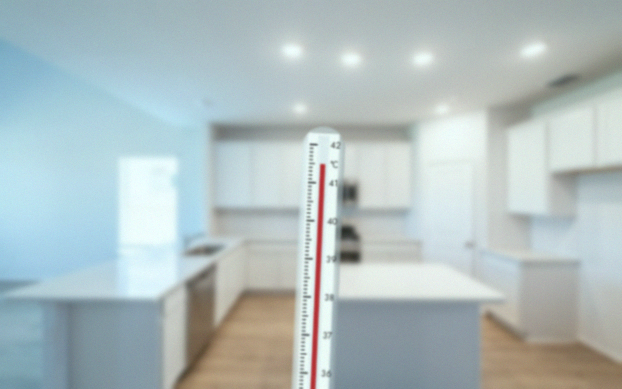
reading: {"value": 41.5, "unit": "°C"}
